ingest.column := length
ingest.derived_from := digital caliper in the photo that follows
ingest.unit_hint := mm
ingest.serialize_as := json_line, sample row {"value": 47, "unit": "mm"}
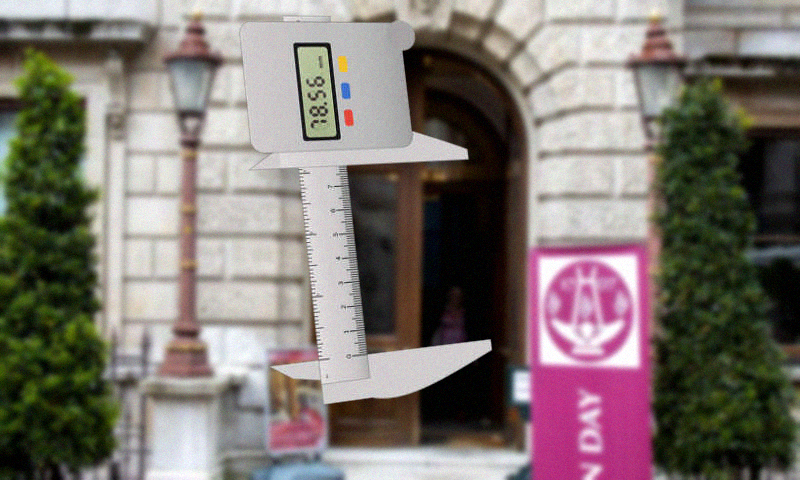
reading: {"value": 78.56, "unit": "mm"}
